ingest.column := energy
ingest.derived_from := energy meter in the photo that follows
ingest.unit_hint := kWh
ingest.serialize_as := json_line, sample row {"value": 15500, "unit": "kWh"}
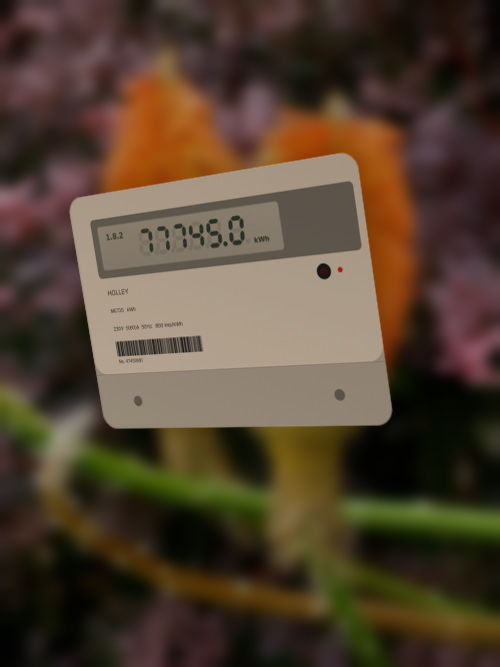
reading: {"value": 77745.0, "unit": "kWh"}
